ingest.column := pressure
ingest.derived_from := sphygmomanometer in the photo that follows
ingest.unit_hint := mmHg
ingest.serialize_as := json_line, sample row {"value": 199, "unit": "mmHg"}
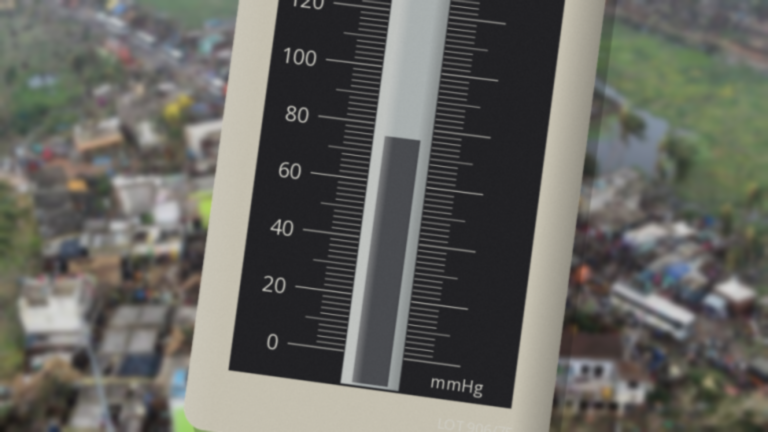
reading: {"value": 76, "unit": "mmHg"}
